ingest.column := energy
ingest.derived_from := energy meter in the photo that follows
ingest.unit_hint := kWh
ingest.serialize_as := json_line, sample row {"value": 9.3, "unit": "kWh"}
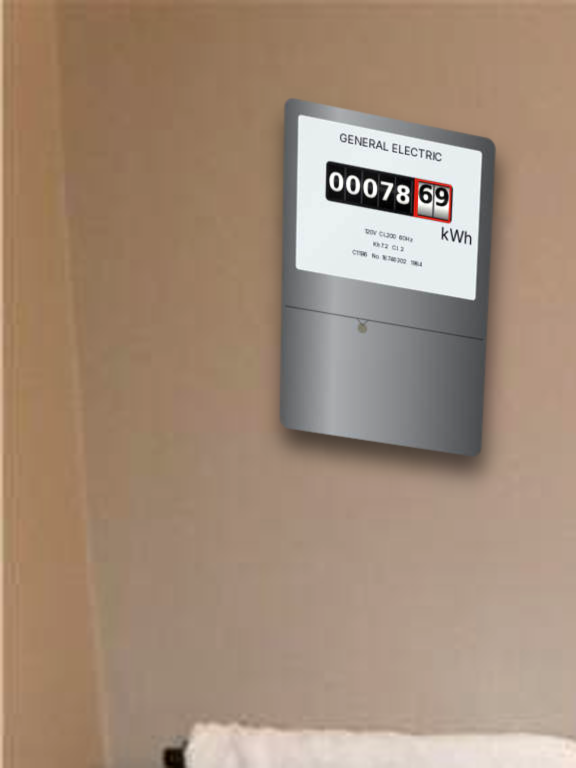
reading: {"value": 78.69, "unit": "kWh"}
